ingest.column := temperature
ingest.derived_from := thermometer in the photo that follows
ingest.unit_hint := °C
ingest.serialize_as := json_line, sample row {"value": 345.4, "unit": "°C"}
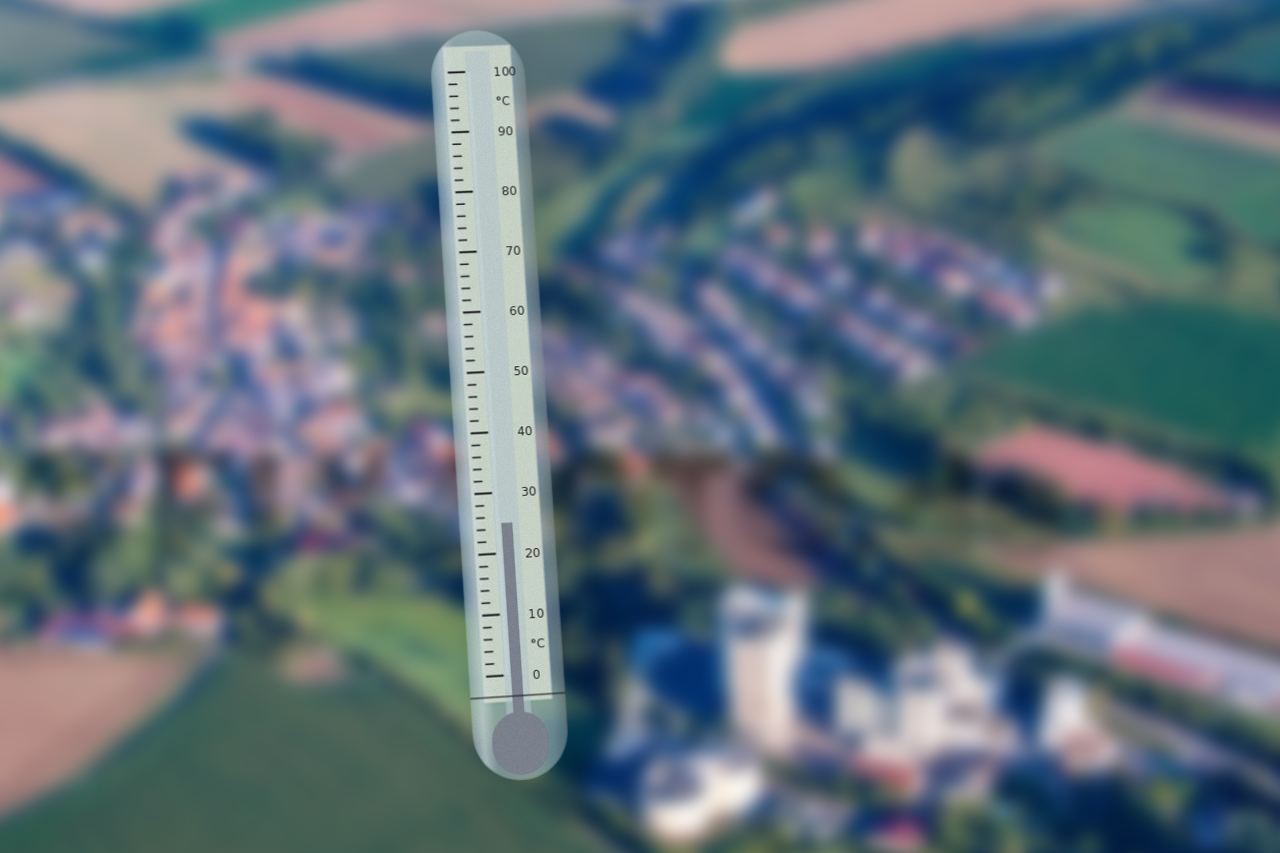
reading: {"value": 25, "unit": "°C"}
